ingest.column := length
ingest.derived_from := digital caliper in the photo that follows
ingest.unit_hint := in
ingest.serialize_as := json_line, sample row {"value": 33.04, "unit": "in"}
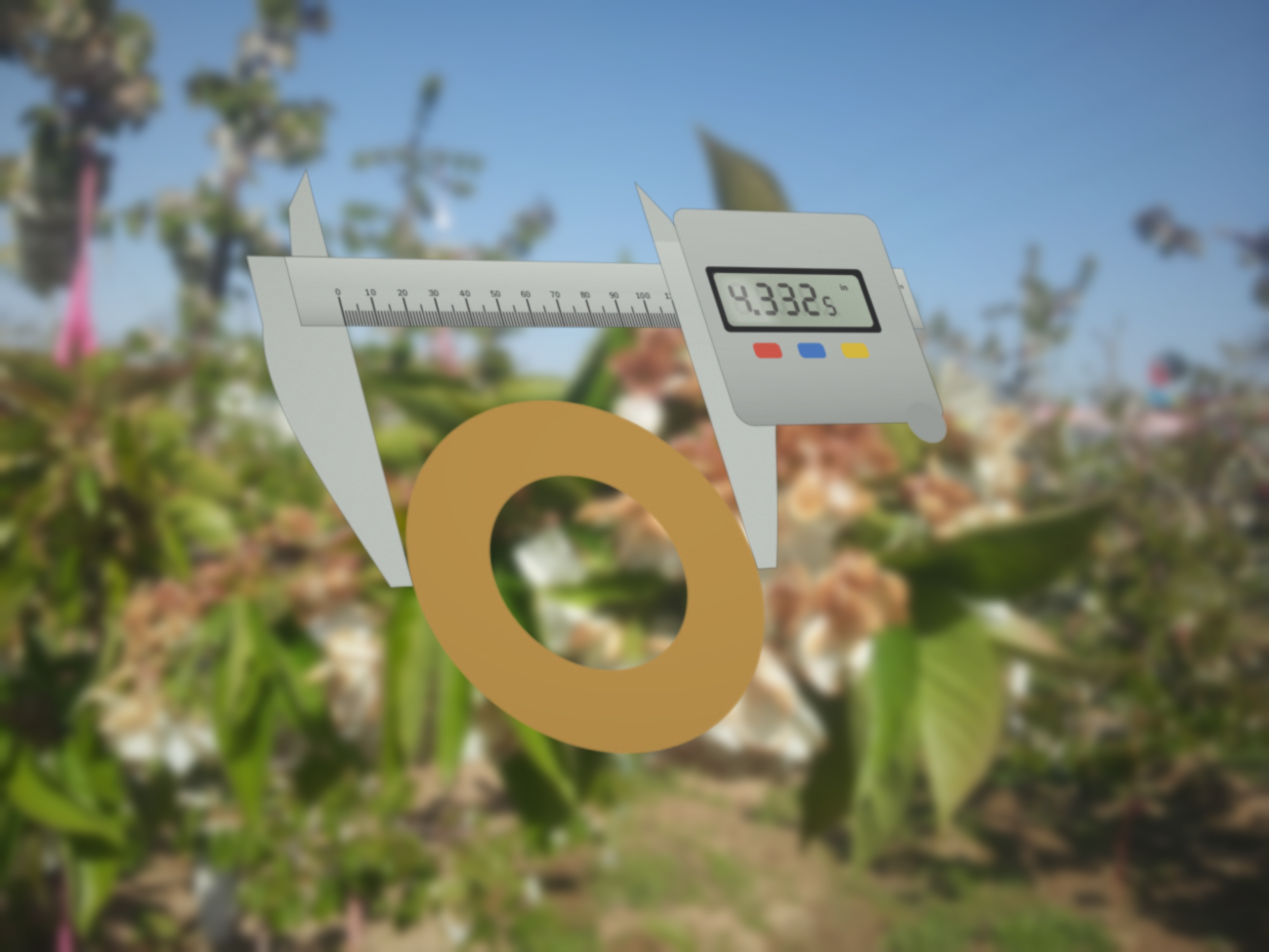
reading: {"value": 4.3325, "unit": "in"}
